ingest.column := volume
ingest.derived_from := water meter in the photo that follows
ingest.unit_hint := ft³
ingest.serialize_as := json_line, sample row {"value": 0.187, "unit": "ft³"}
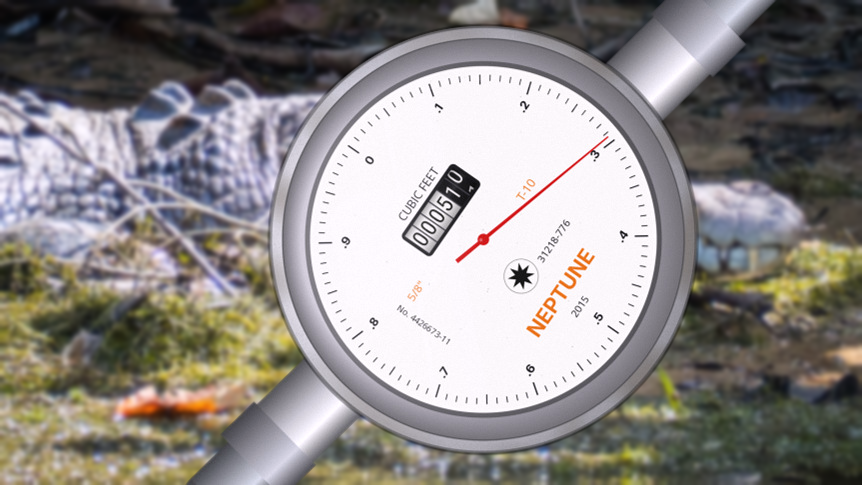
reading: {"value": 510.29, "unit": "ft³"}
